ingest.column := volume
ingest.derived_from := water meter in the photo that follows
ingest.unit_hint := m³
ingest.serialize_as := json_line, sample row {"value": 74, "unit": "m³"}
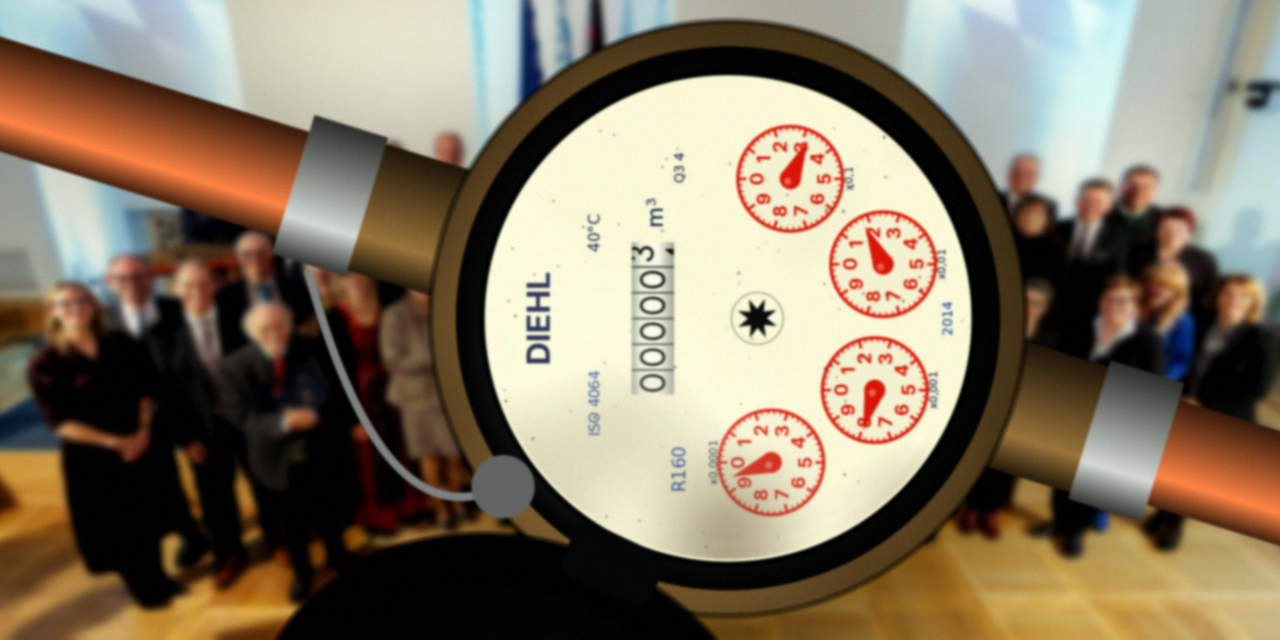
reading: {"value": 3.3179, "unit": "m³"}
